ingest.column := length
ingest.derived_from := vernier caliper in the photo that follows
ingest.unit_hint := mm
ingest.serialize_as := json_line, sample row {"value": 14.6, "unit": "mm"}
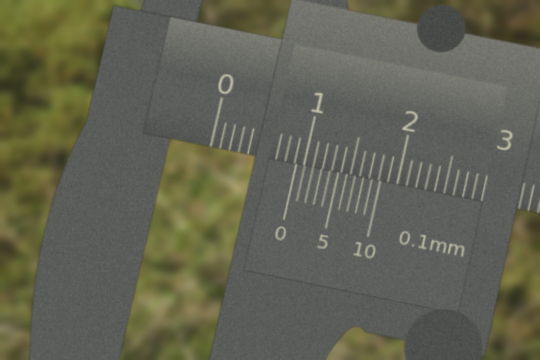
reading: {"value": 9.2, "unit": "mm"}
